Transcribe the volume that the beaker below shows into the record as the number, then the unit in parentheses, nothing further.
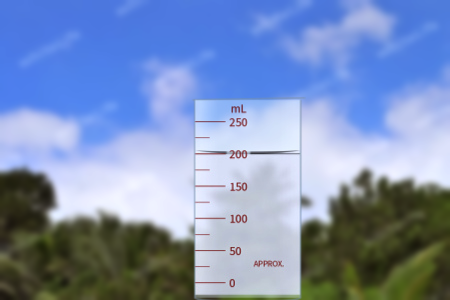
200 (mL)
